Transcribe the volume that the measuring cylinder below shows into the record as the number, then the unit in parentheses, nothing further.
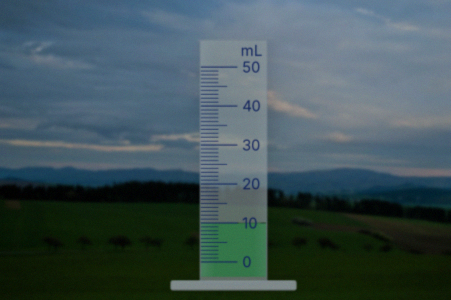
10 (mL)
